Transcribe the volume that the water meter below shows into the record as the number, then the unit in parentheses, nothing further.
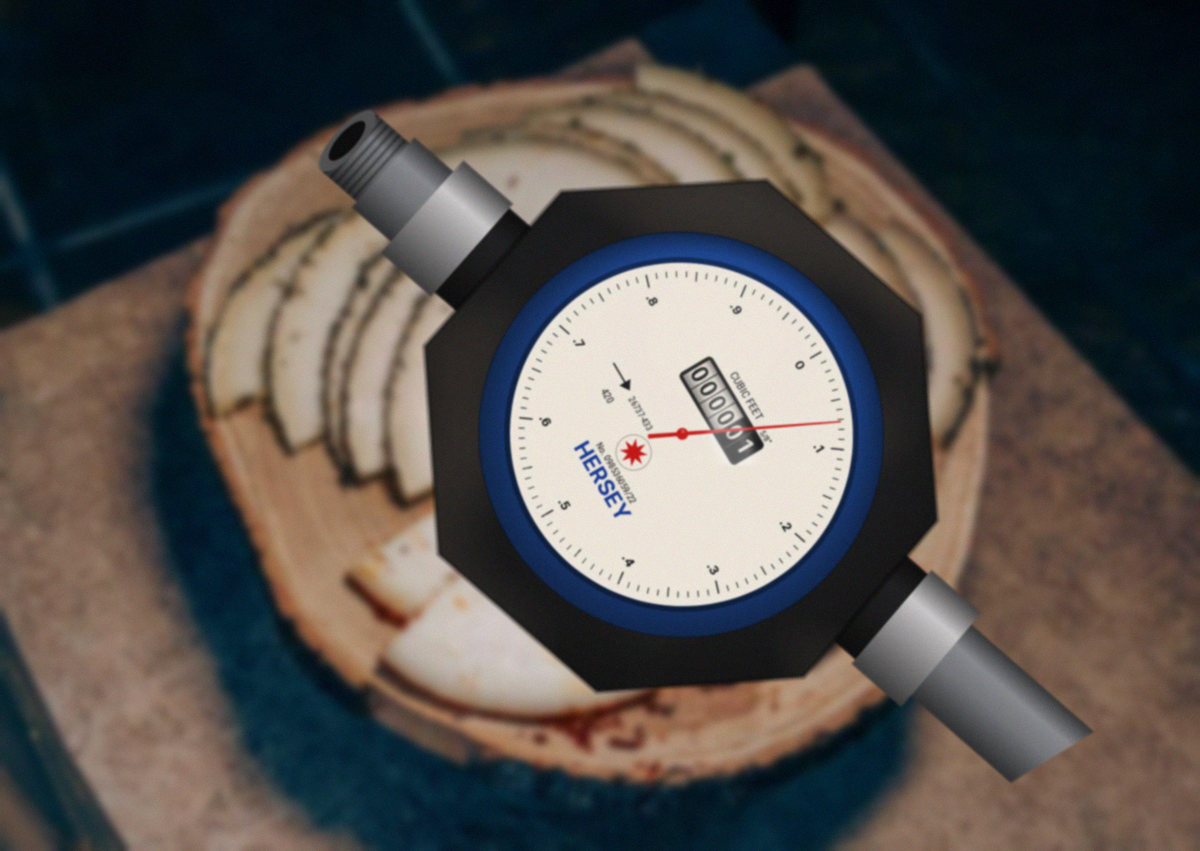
1.07 (ft³)
